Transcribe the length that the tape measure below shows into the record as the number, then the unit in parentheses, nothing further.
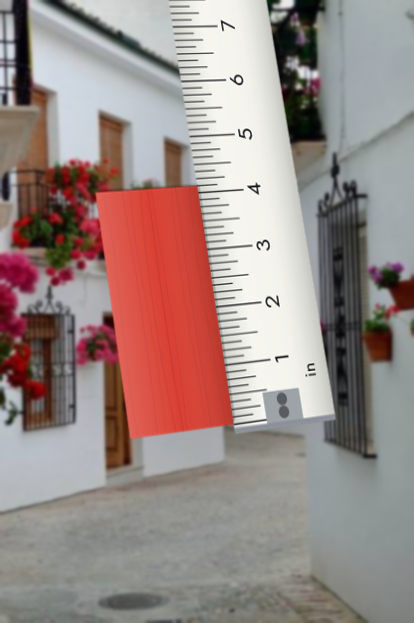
4.125 (in)
